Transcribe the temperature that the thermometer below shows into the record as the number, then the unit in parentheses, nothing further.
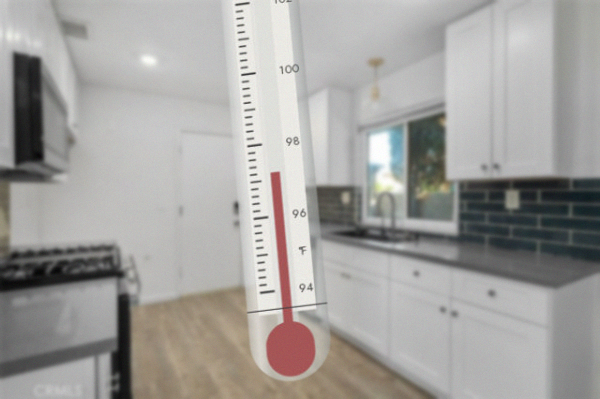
97.2 (°F)
